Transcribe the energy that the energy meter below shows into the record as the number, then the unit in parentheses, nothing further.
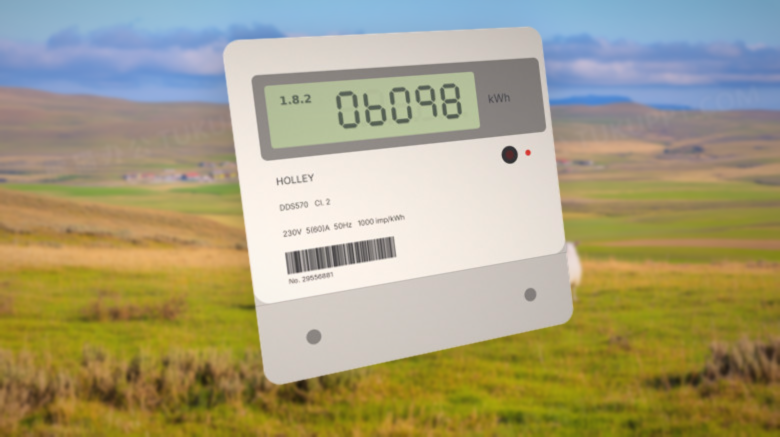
6098 (kWh)
